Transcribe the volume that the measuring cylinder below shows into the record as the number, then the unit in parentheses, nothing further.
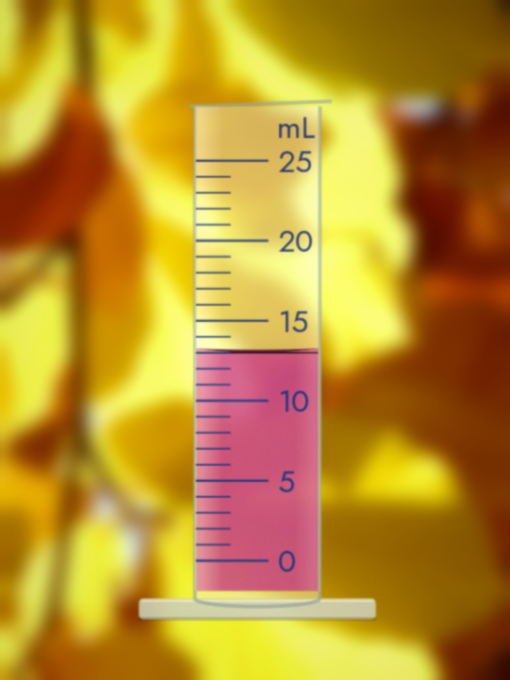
13 (mL)
